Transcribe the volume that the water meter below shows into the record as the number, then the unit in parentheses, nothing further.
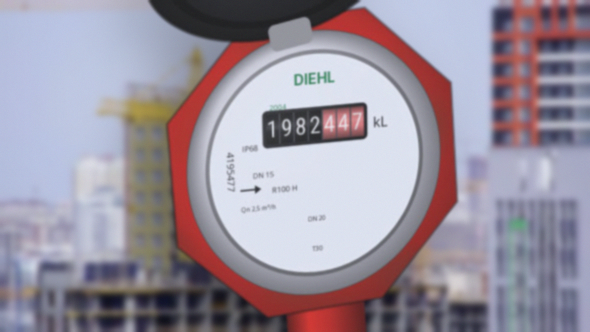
1982.447 (kL)
